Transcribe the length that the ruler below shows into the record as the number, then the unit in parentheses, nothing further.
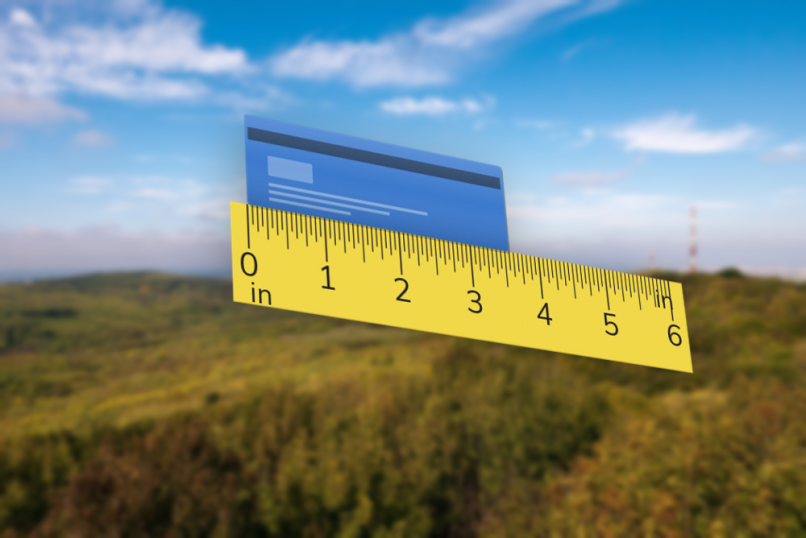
3.5625 (in)
